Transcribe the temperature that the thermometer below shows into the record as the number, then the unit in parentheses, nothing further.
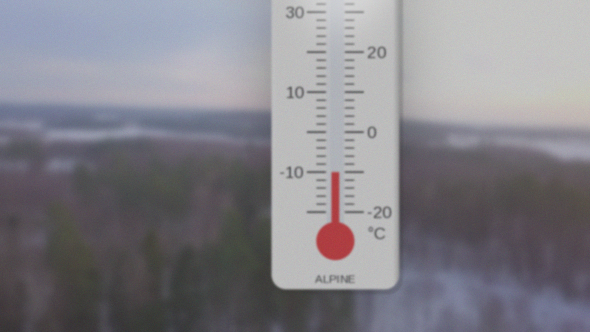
-10 (°C)
